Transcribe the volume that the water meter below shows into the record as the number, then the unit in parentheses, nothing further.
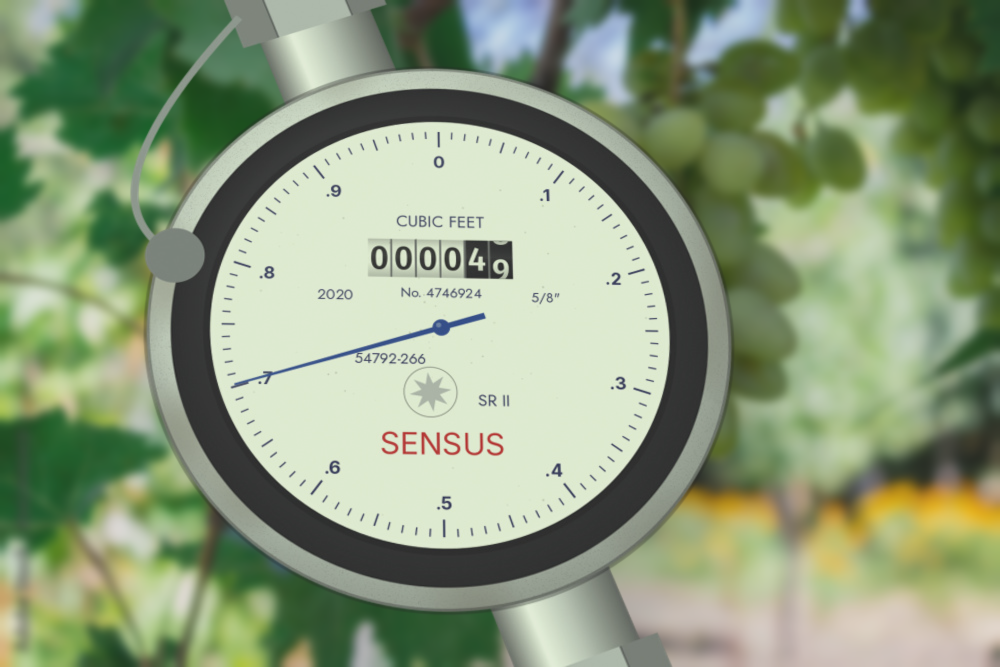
48.70 (ft³)
